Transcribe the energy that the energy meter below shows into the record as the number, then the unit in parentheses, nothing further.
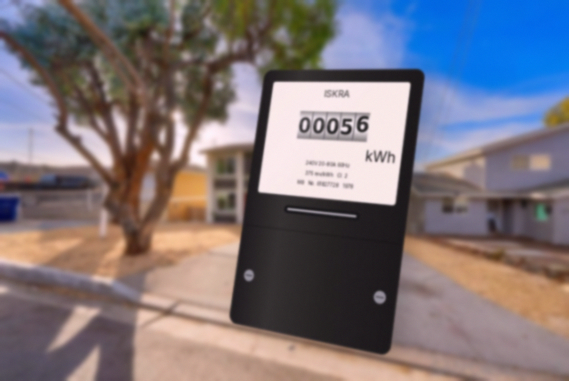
56 (kWh)
